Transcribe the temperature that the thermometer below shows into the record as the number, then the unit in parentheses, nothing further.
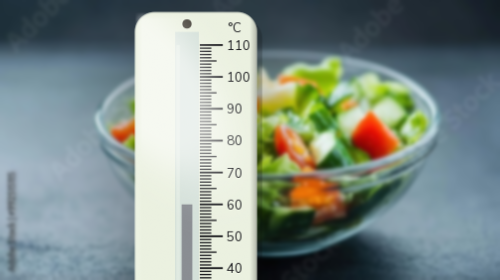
60 (°C)
